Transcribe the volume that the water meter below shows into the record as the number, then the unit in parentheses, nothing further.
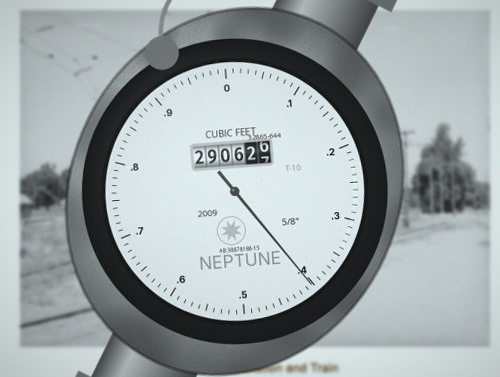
290626.40 (ft³)
